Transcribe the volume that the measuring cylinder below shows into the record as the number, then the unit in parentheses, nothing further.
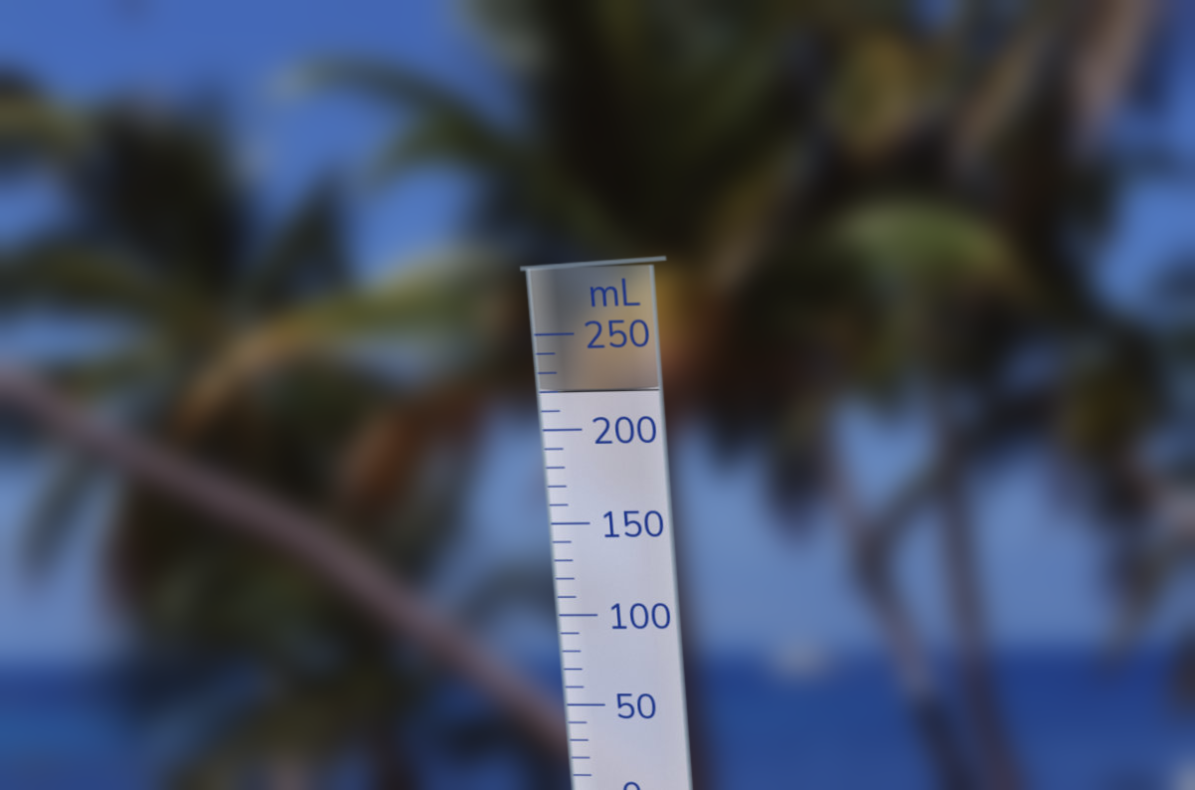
220 (mL)
